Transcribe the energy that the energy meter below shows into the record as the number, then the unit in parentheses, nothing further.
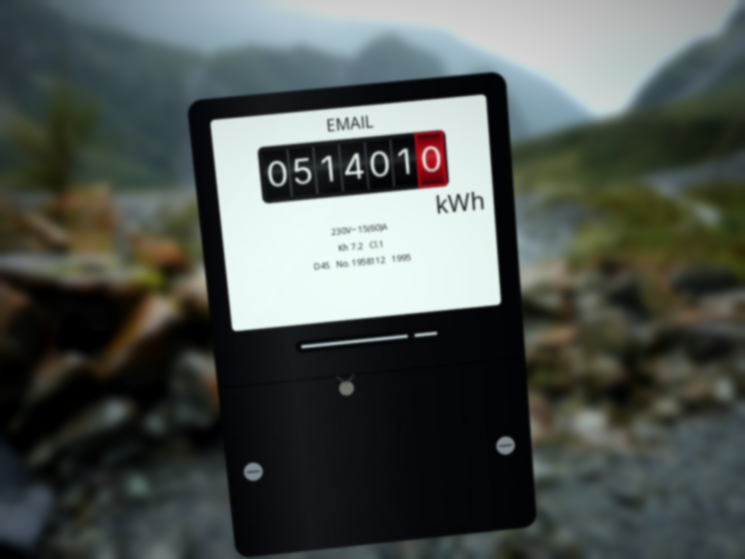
51401.0 (kWh)
